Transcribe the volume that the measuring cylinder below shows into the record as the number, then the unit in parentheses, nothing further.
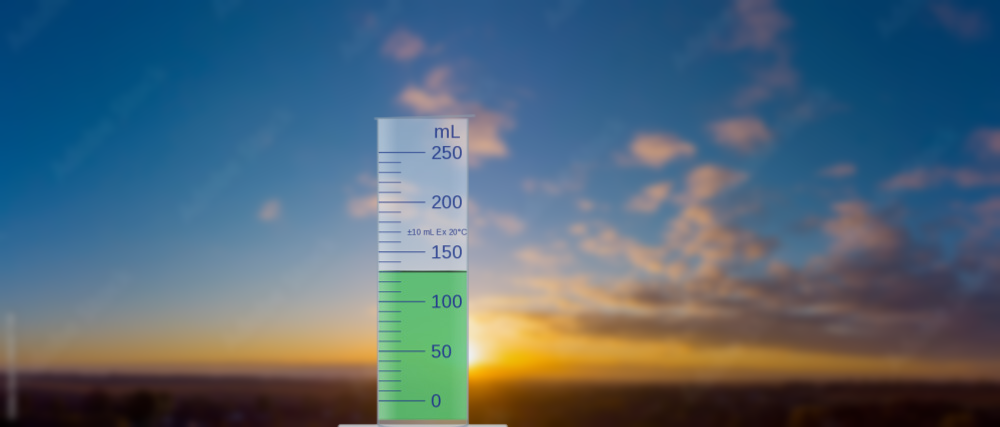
130 (mL)
